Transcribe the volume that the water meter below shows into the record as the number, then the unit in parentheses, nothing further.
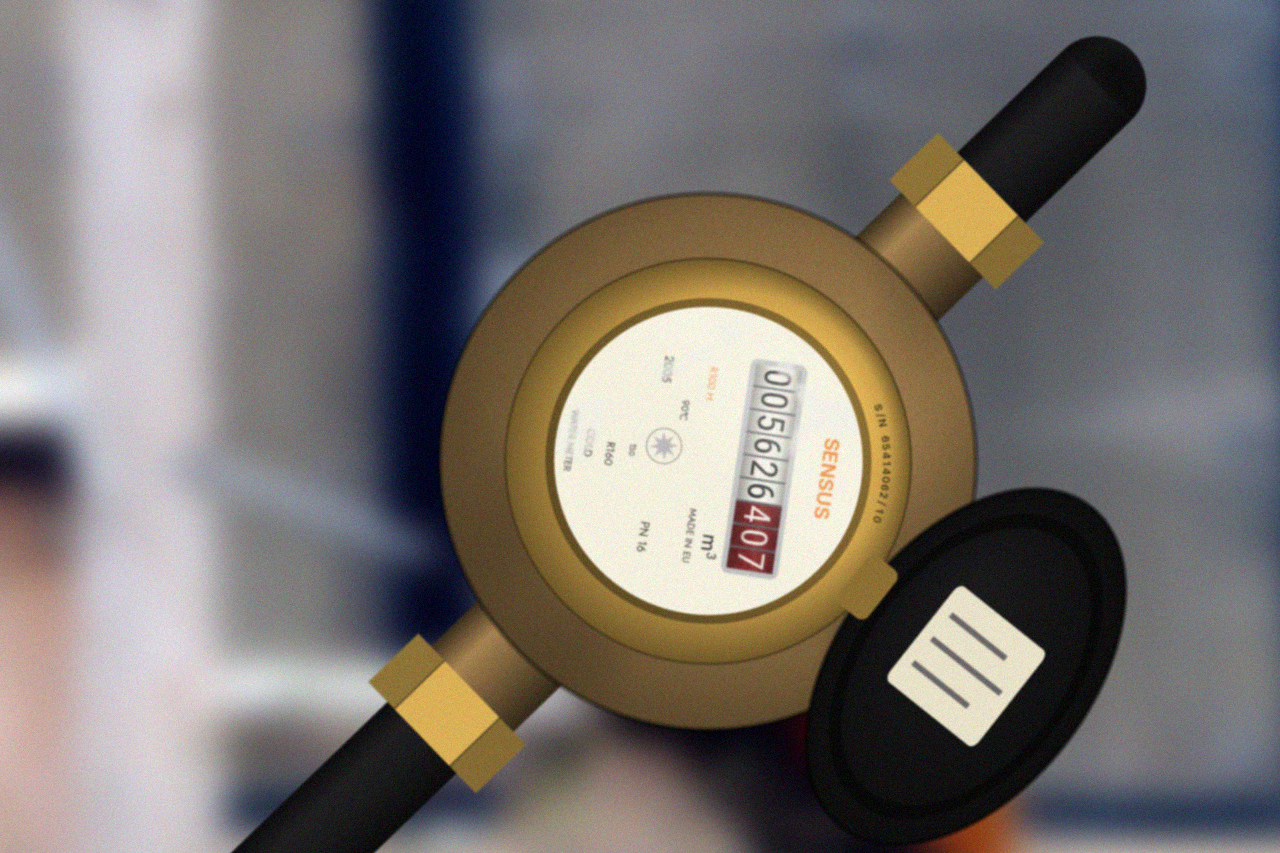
5626.407 (m³)
